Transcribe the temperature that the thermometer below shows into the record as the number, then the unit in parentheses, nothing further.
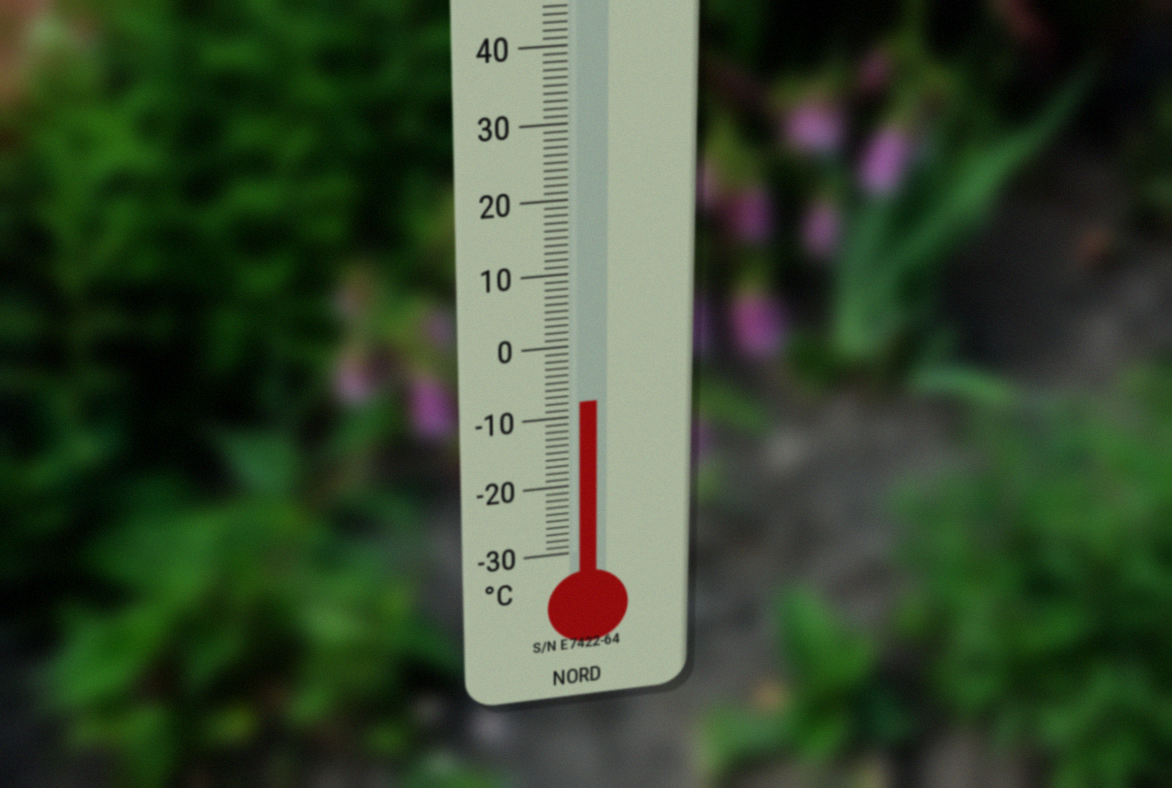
-8 (°C)
